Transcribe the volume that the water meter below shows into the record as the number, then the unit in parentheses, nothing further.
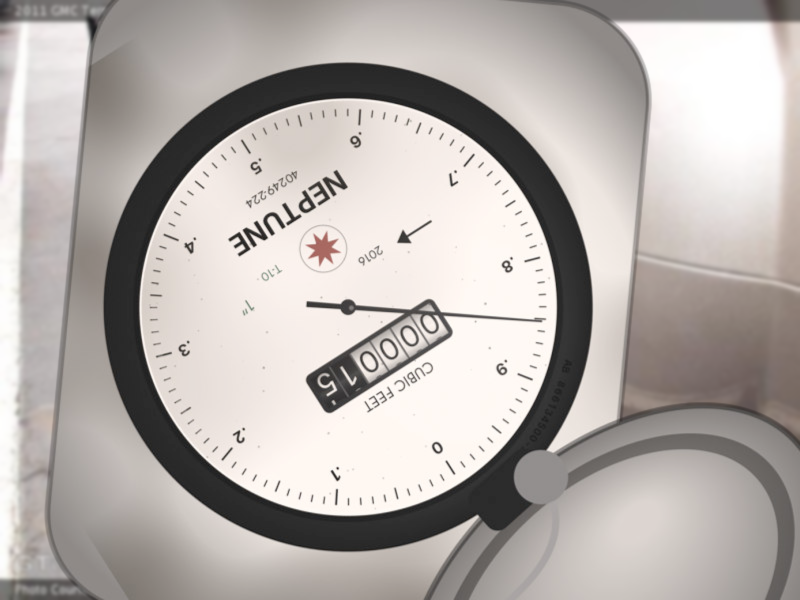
14.85 (ft³)
